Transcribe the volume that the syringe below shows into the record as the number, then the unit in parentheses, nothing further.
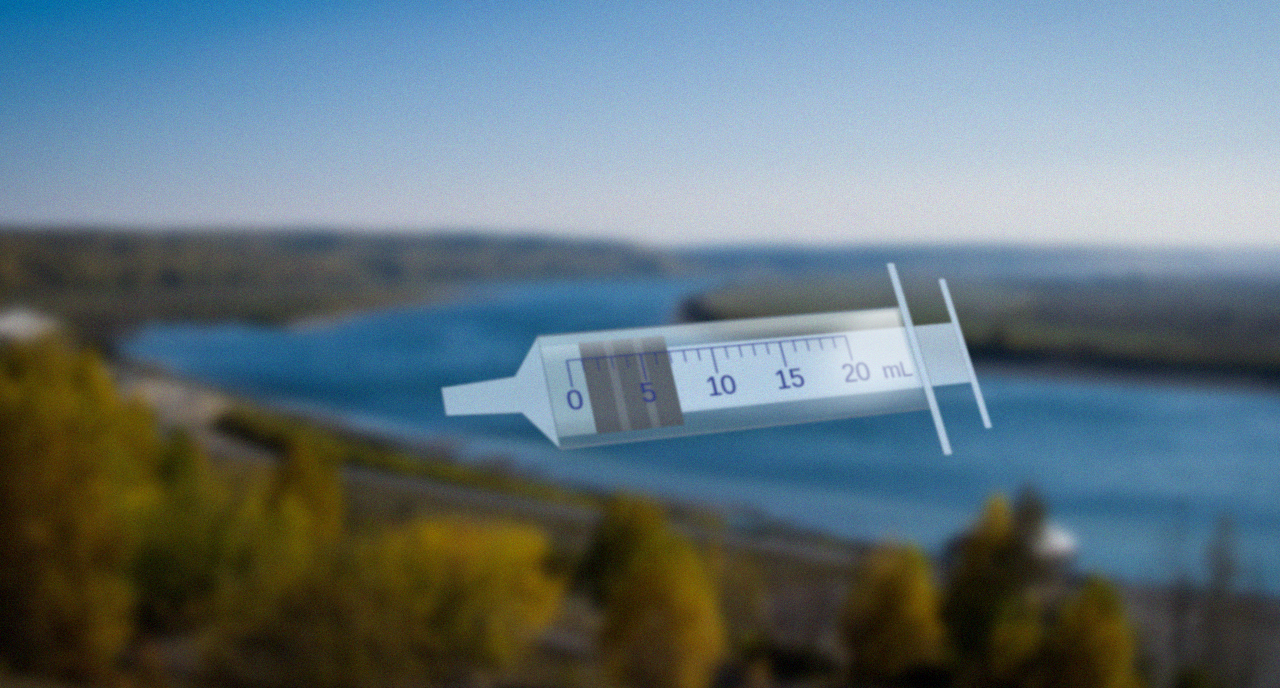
1 (mL)
